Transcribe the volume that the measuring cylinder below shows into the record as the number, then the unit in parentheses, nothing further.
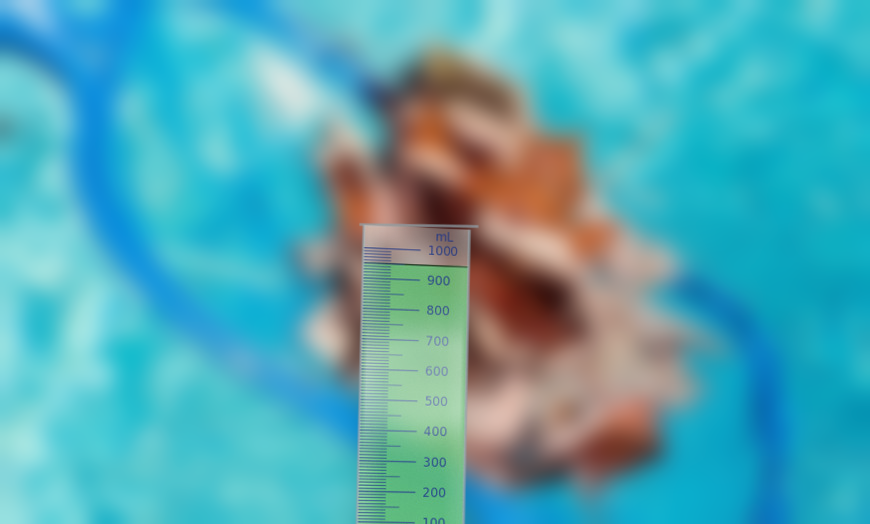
950 (mL)
